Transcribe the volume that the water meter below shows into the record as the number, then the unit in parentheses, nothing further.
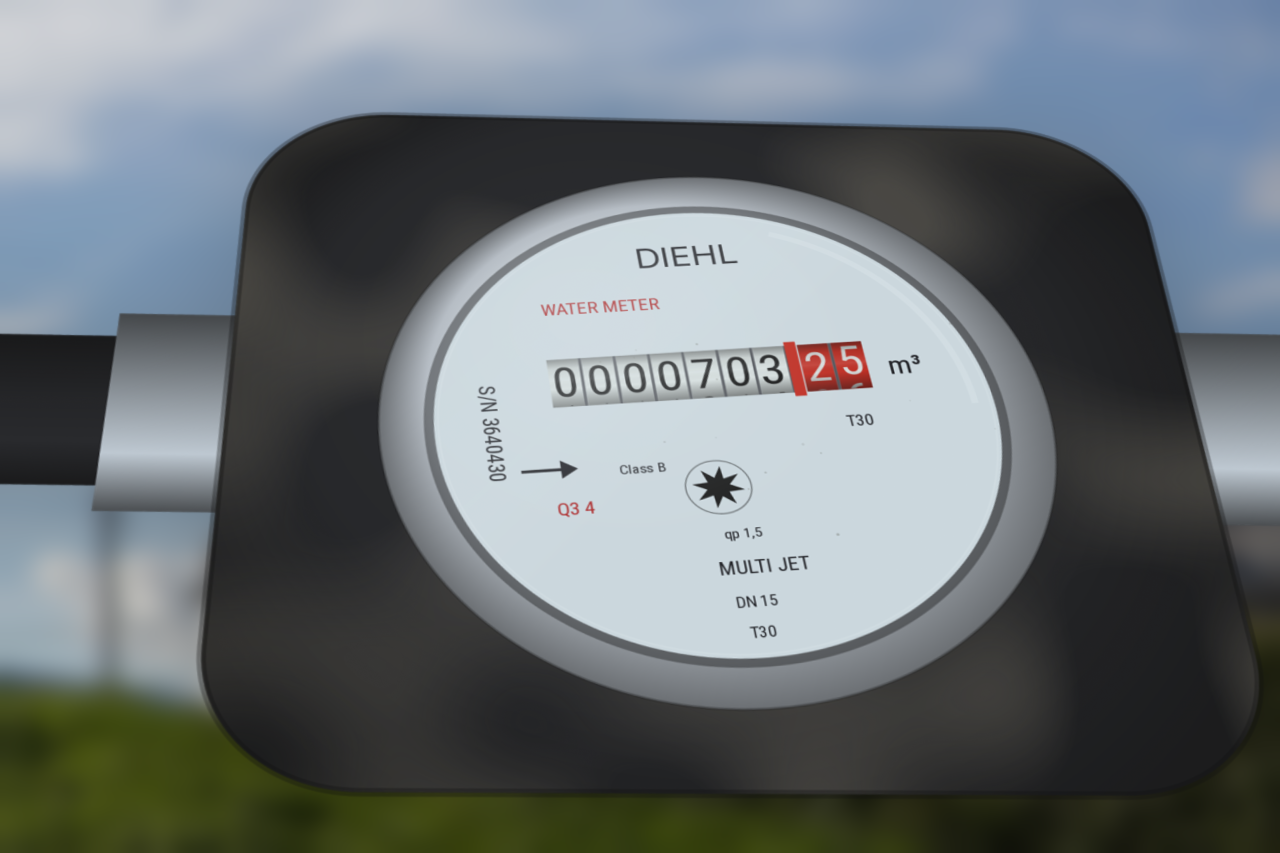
703.25 (m³)
